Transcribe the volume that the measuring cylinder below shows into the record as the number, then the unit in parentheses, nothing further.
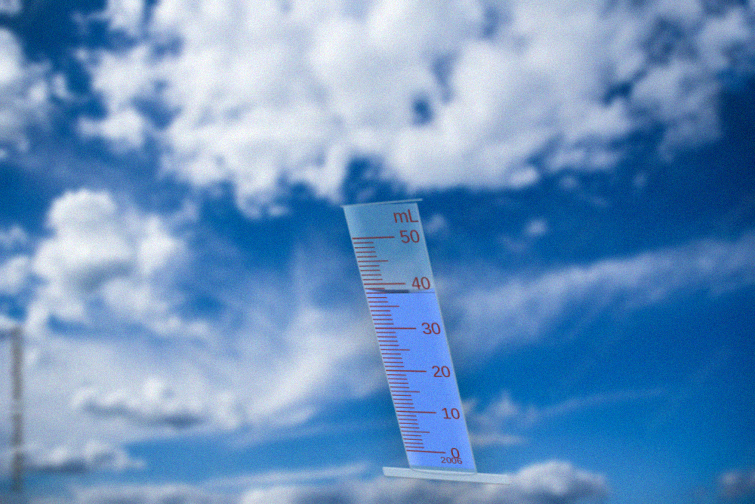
38 (mL)
